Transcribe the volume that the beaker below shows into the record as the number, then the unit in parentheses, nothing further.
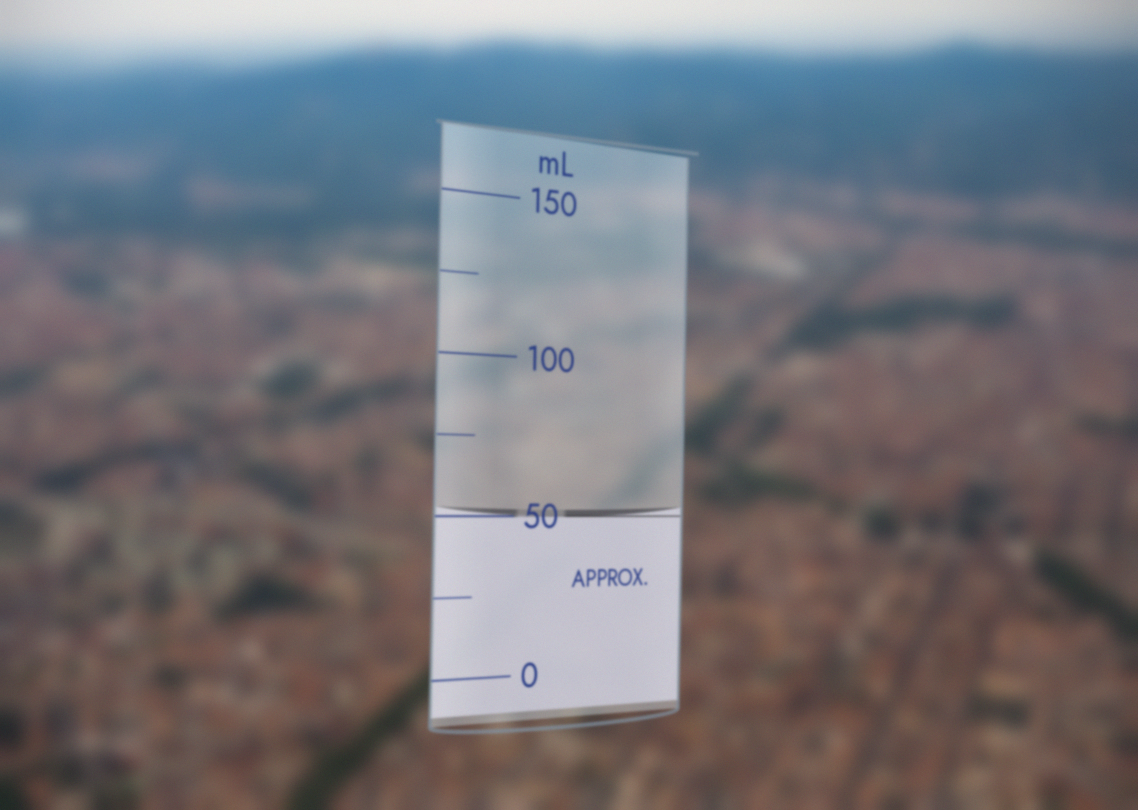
50 (mL)
